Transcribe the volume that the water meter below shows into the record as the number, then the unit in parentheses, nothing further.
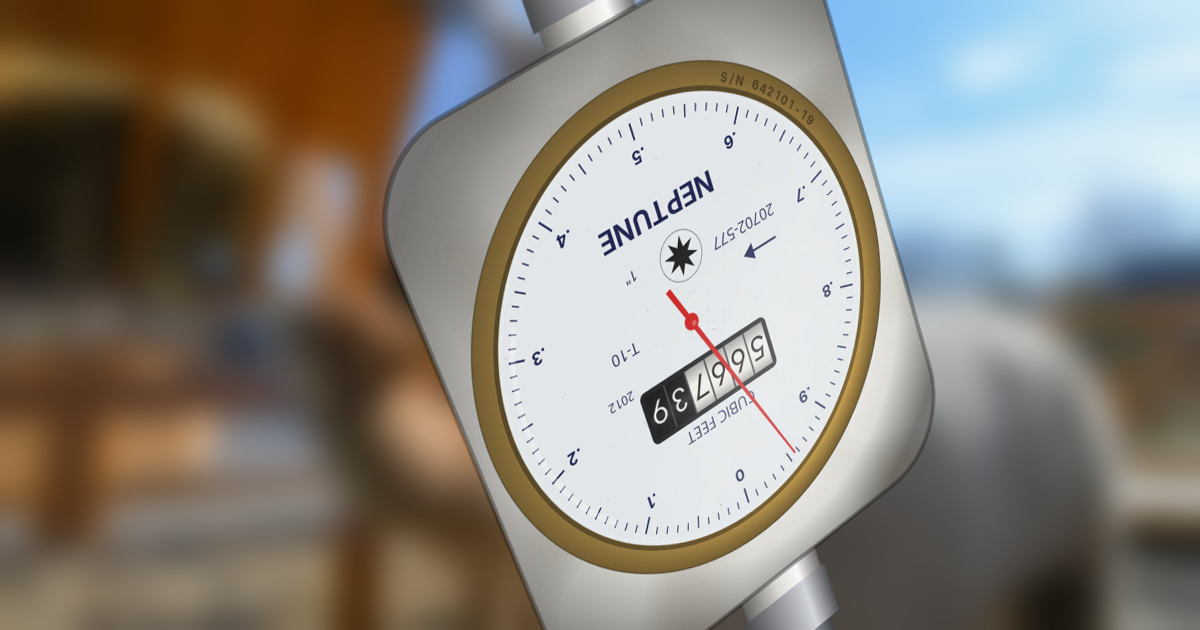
566738.94 (ft³)
